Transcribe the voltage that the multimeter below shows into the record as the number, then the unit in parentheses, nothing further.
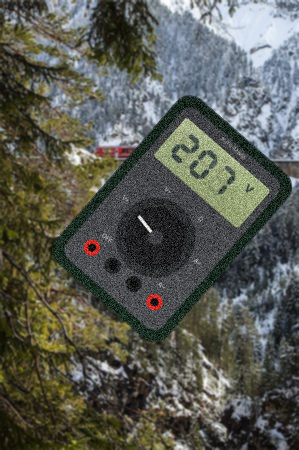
207 (V)
